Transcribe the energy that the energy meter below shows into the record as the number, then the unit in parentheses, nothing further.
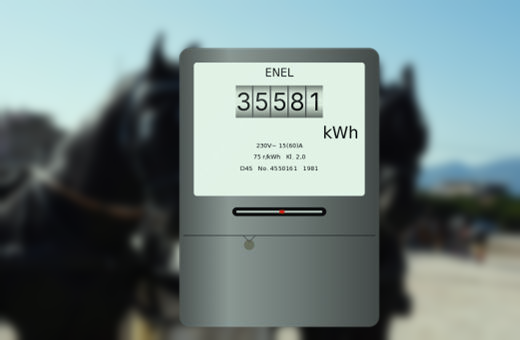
35581 (kWh)
